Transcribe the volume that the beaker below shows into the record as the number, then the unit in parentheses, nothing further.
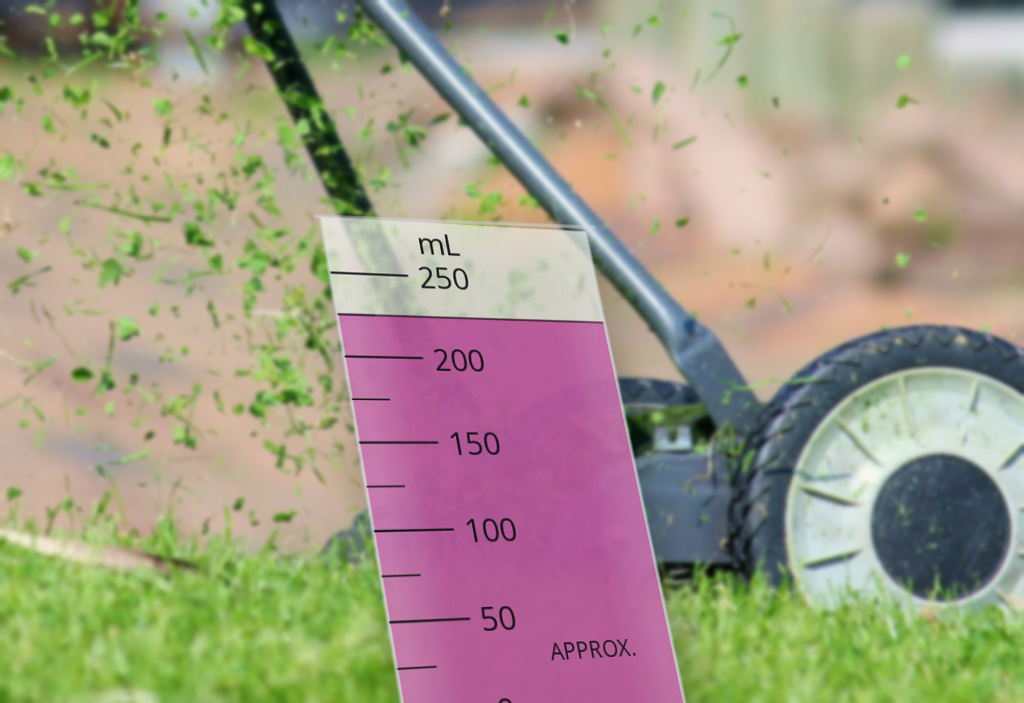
225 (mL)
